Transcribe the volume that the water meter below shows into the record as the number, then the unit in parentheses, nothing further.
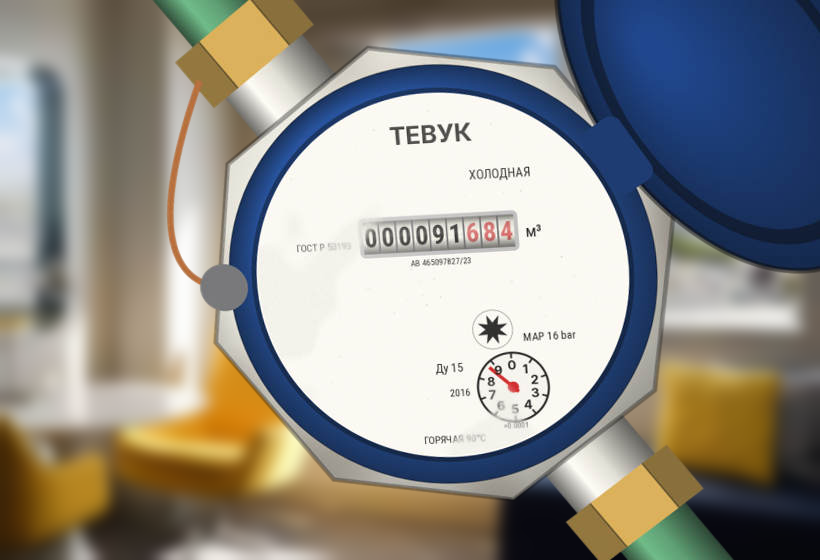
91.6848 (m³)
